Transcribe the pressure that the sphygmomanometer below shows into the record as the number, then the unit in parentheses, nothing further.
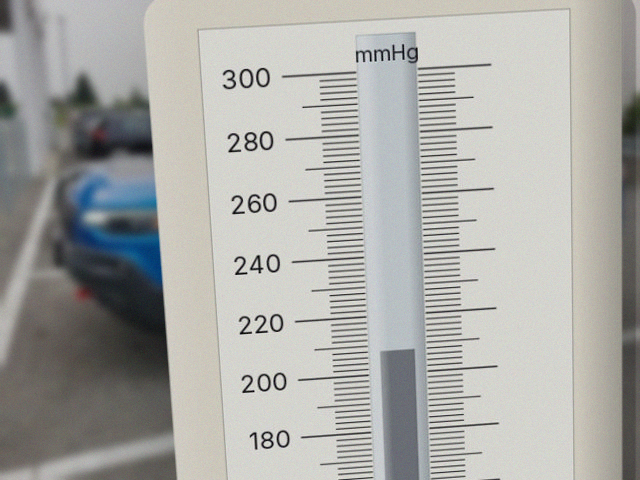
208 (mmHg)
